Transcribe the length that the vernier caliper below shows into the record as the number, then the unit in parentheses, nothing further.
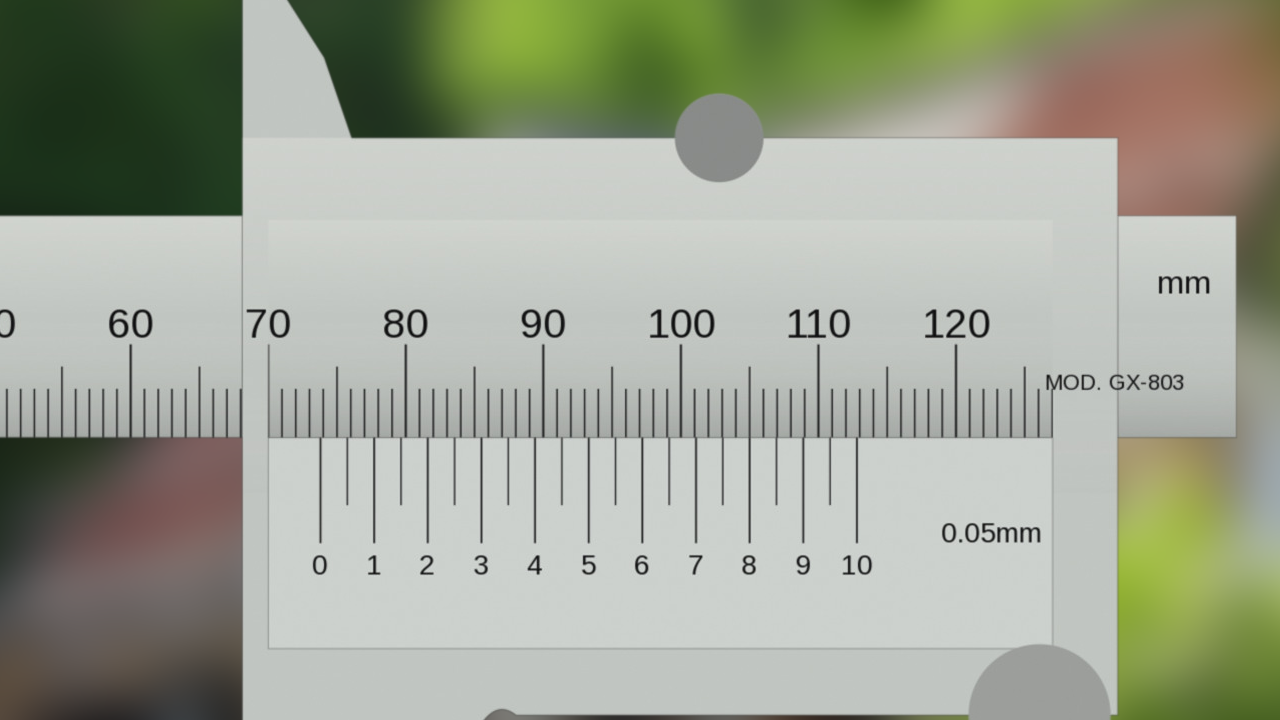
73.8 (mm)
